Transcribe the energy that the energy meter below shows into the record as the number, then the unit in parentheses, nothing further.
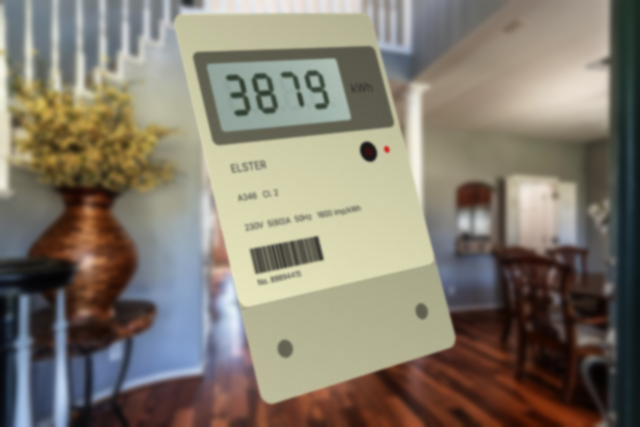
3879 (kWh)
